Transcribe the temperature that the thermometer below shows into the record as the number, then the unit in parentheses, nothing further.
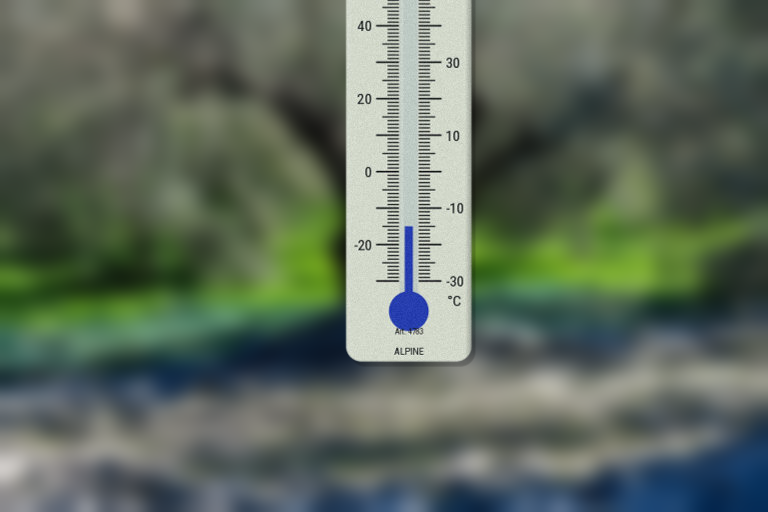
-15 (°C)
